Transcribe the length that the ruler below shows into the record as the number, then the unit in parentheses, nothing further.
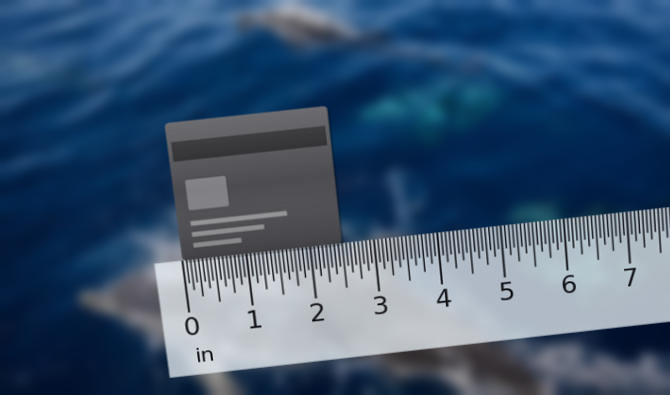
2.5 (in)
